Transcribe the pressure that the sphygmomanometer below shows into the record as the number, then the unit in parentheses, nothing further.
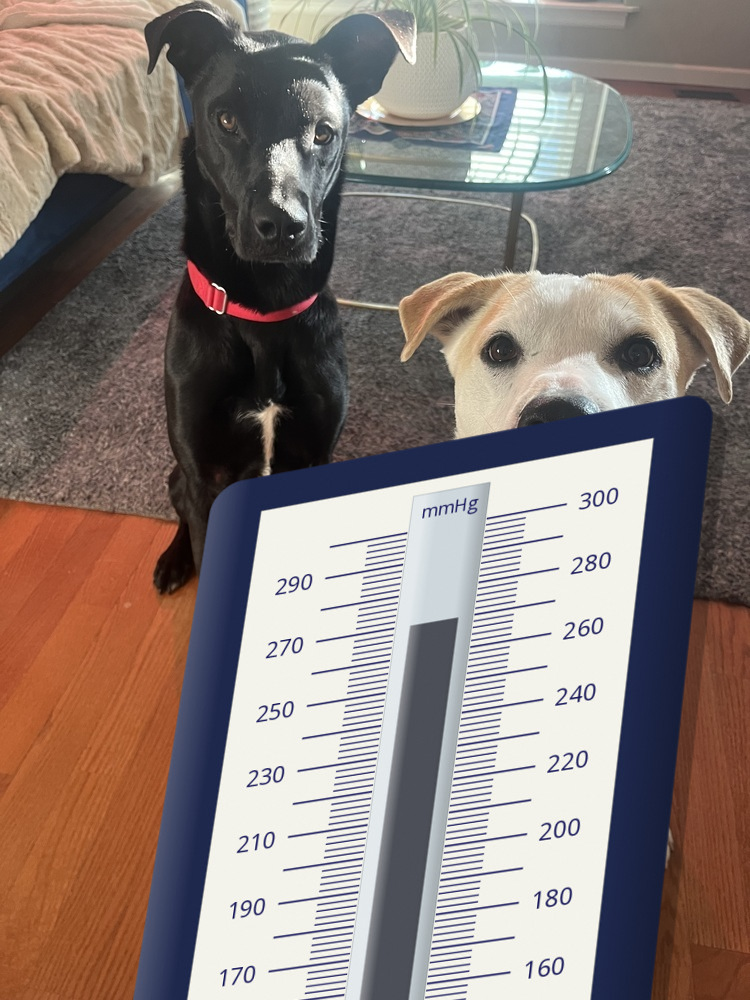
270 (mmHg)
